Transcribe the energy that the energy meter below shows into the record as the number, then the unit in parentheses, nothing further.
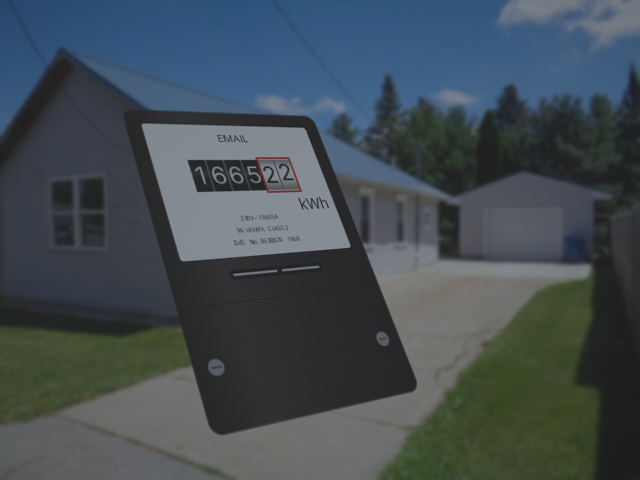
1665.22 (kWh)
